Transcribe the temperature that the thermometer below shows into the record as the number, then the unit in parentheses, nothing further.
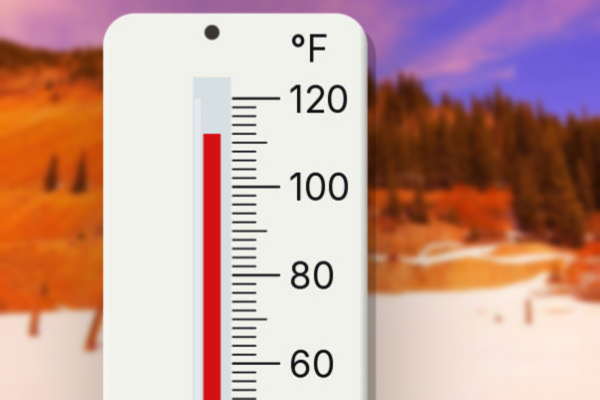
112 (°F)
